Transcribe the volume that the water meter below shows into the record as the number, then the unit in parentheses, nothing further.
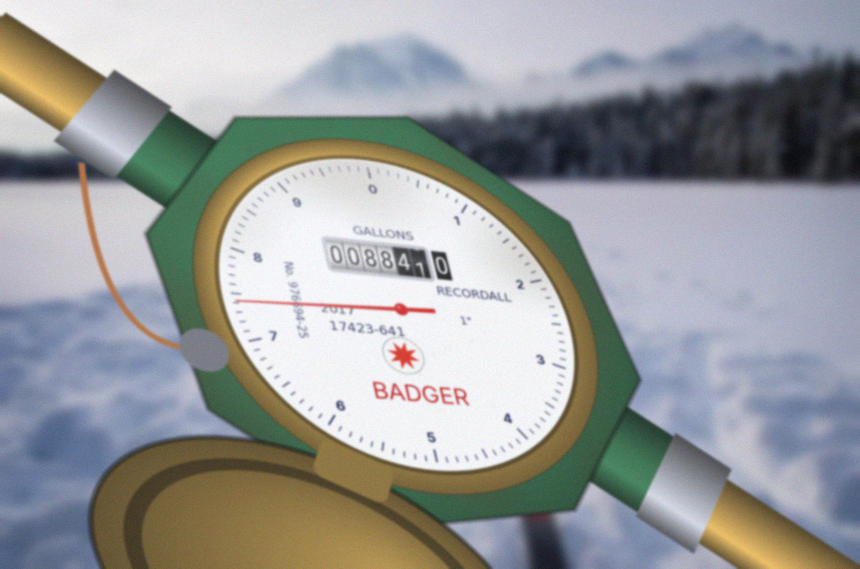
88407.4 (gal)
